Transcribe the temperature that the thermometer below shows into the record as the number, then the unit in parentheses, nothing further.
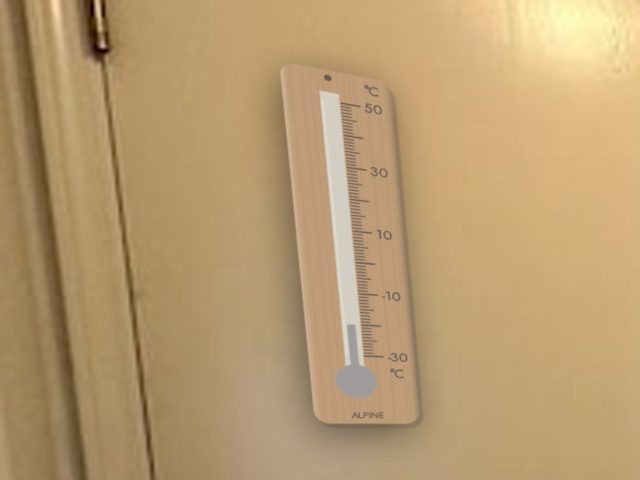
-20 (°C)
